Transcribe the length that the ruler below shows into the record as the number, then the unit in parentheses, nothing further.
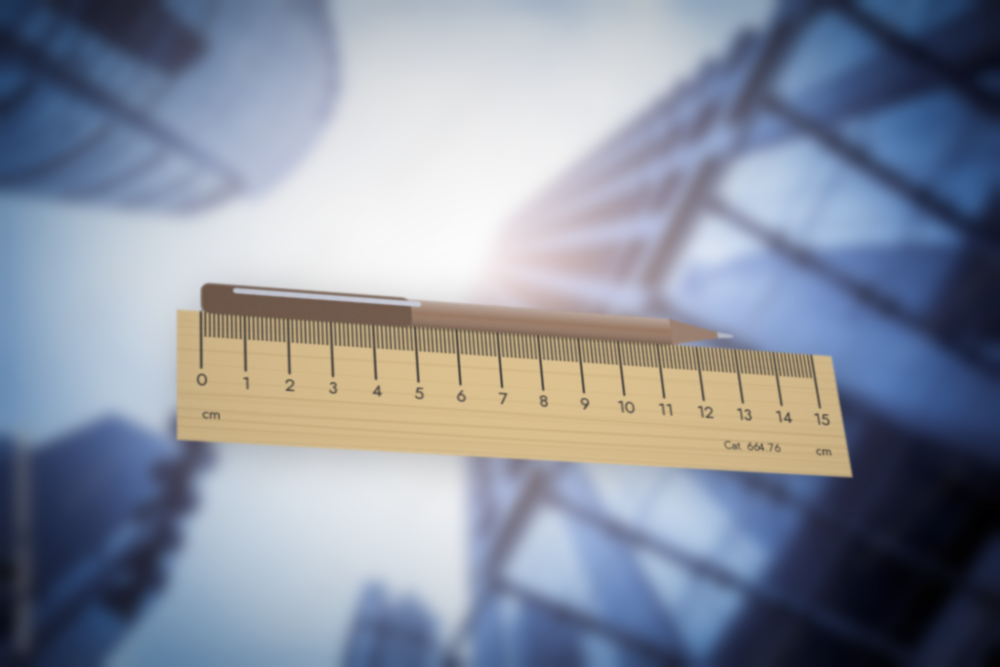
13 (cm)
